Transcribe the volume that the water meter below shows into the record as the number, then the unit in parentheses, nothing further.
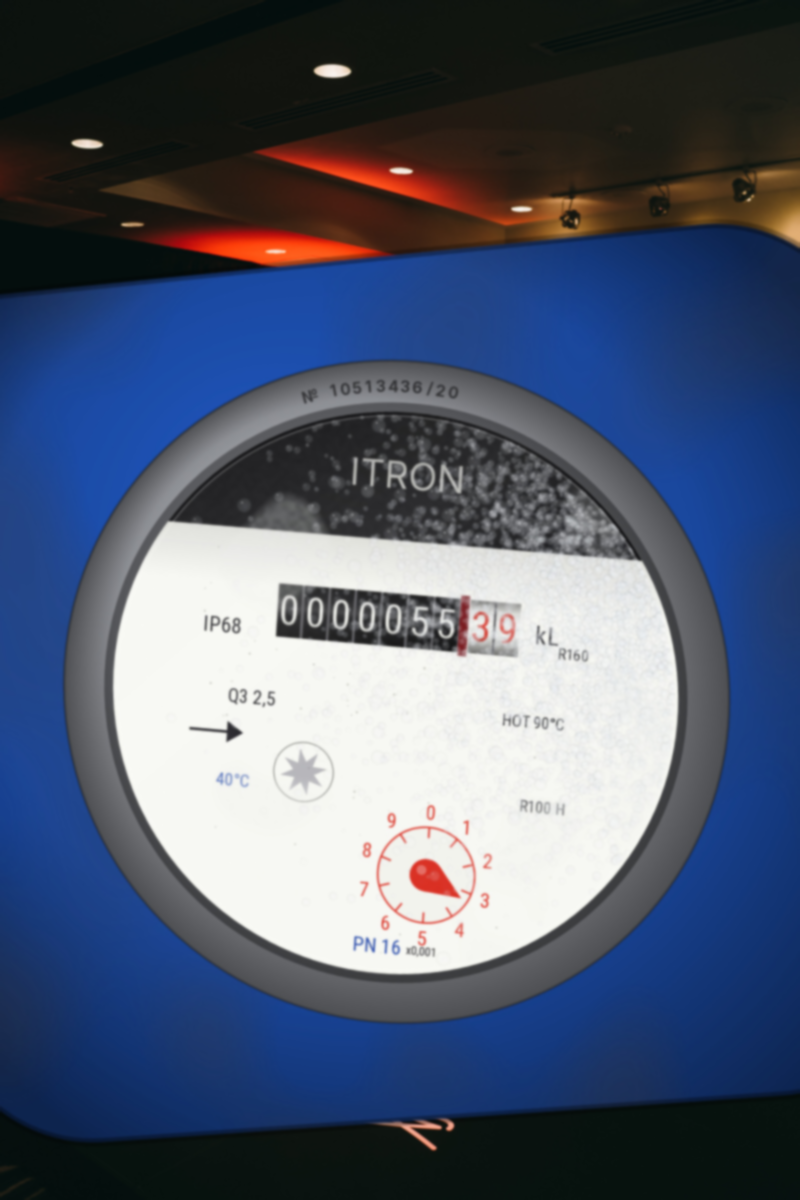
55.393 (kL)
